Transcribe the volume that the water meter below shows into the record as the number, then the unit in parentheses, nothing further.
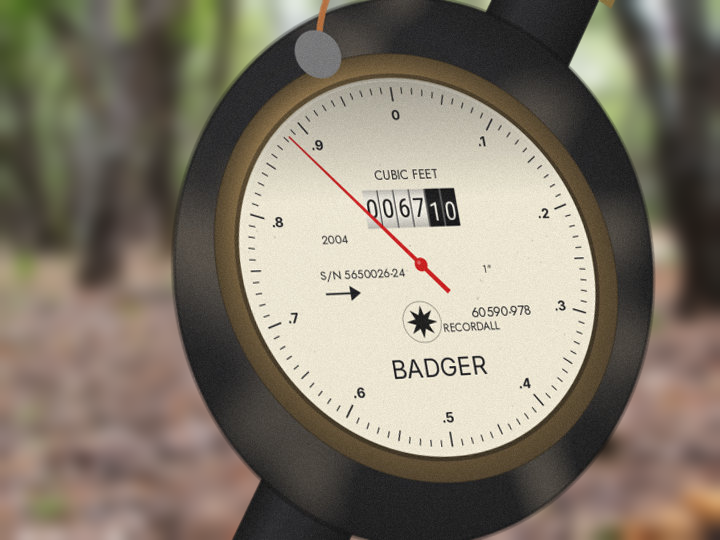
6709.88 (ft³)
